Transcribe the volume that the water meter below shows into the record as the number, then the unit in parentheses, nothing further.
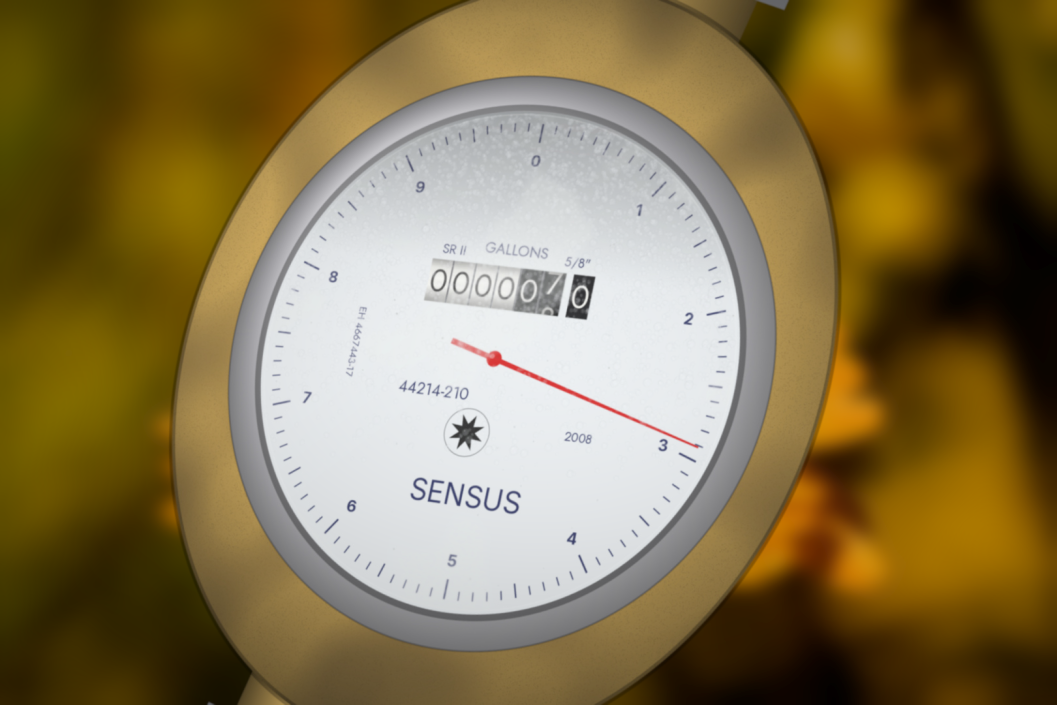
72.9 (gal)
